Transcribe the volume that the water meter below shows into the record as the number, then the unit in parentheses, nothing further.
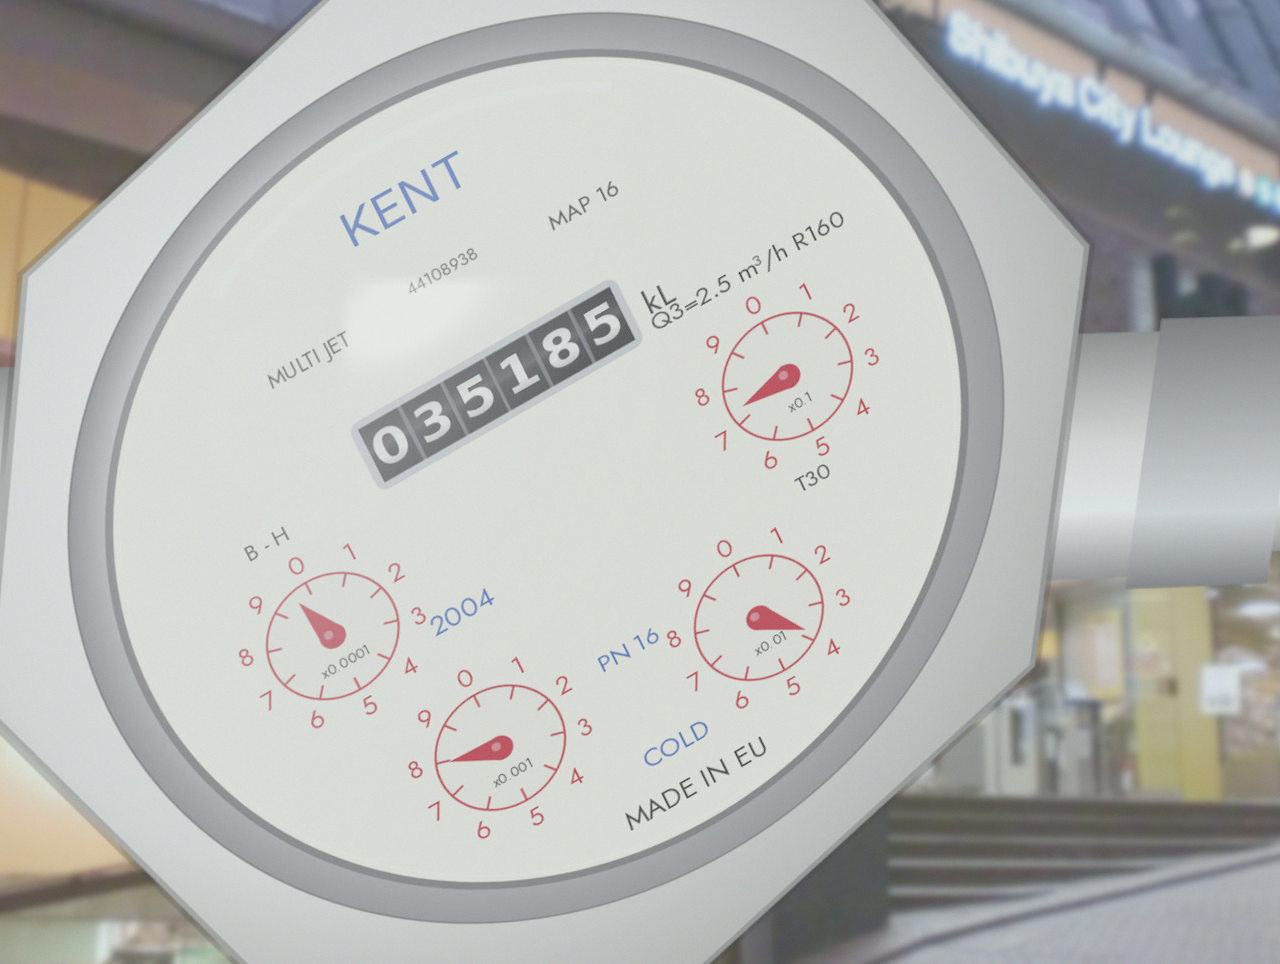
35185.7379 (kL)
